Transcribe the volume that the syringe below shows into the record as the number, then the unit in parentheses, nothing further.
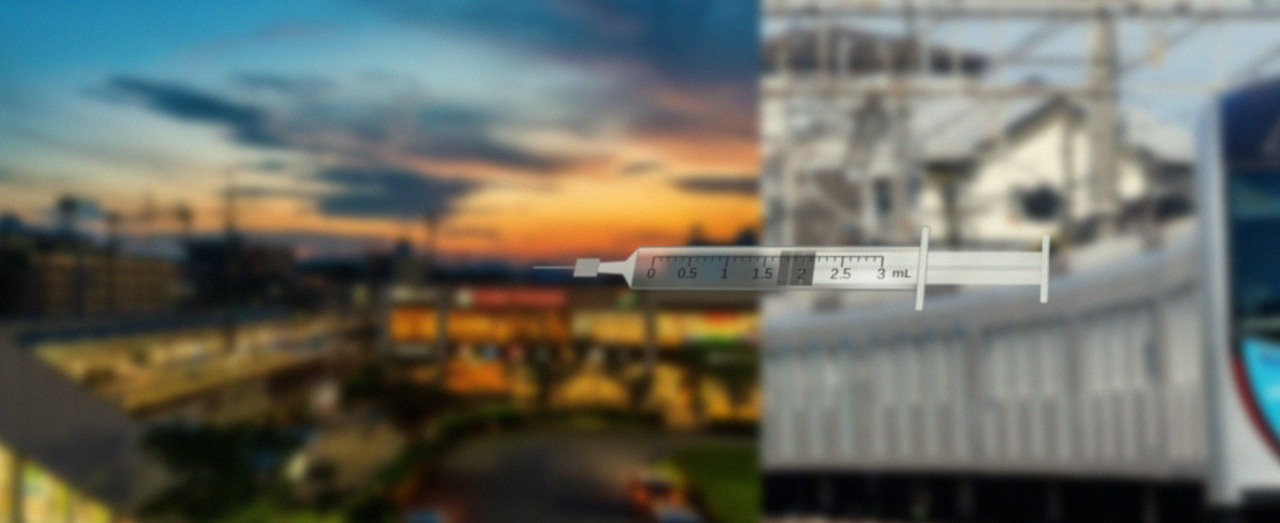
1.7 (mL)
